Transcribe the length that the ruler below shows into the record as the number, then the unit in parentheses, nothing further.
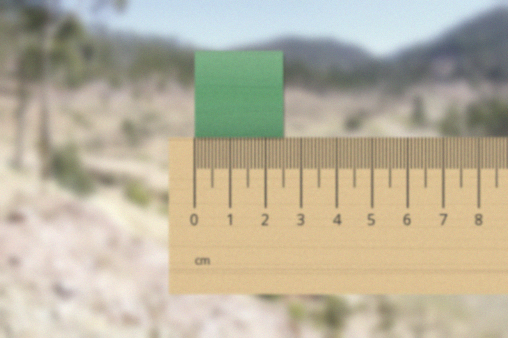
2.5 (cm)
